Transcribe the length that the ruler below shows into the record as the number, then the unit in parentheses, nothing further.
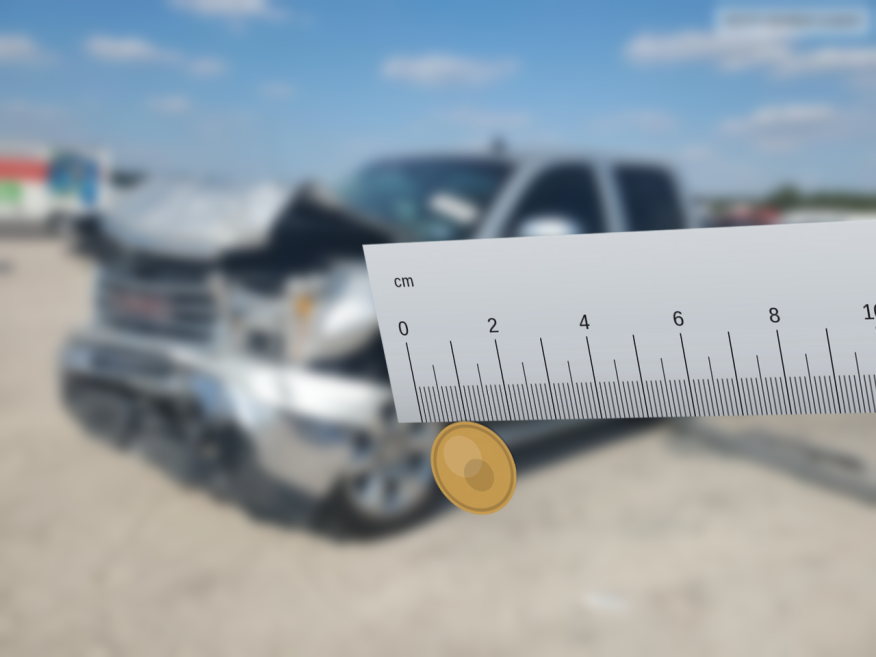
1.9 (cm)
